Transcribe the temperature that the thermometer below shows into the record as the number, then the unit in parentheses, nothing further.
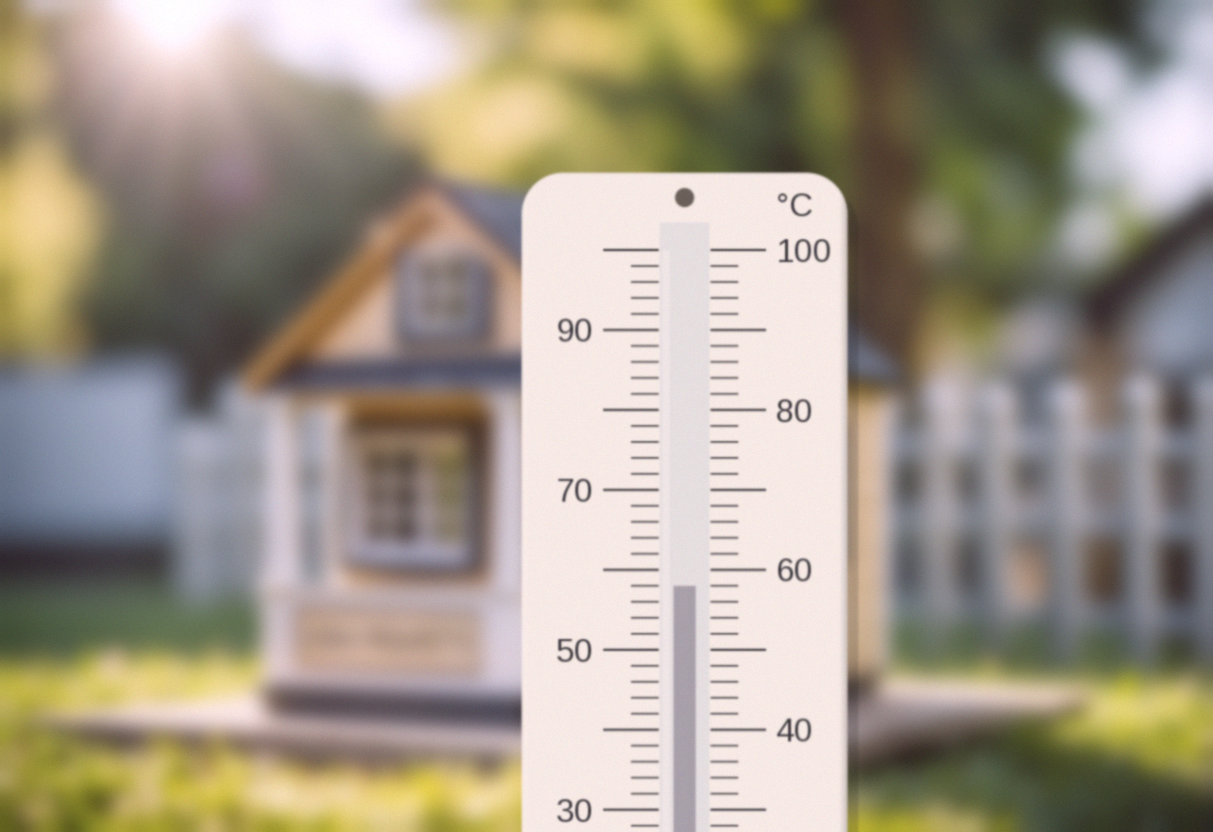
58 (°C)
